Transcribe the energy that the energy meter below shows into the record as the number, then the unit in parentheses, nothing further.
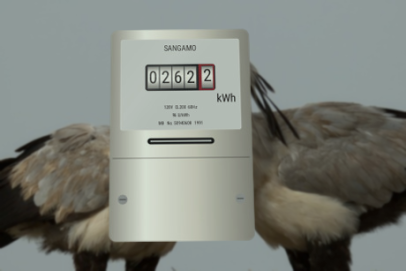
262.2 (kWh)
